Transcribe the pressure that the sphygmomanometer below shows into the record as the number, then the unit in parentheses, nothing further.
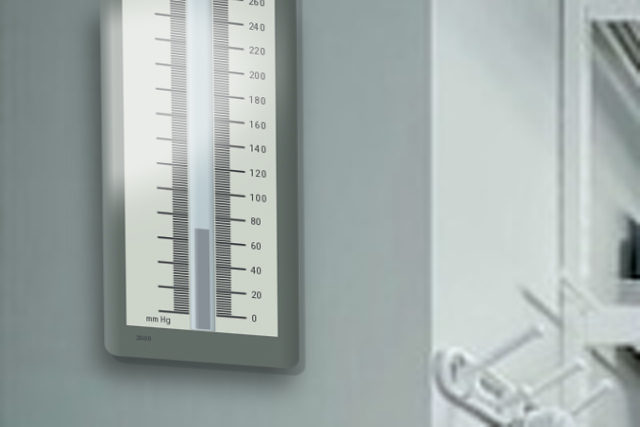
70 (mmHg)
